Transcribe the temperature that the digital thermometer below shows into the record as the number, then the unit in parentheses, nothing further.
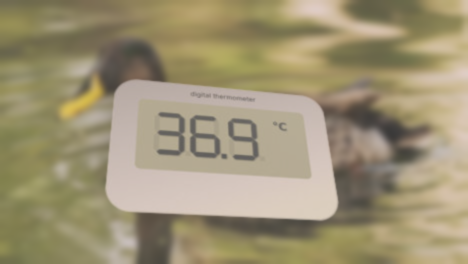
36.9 (°C)
